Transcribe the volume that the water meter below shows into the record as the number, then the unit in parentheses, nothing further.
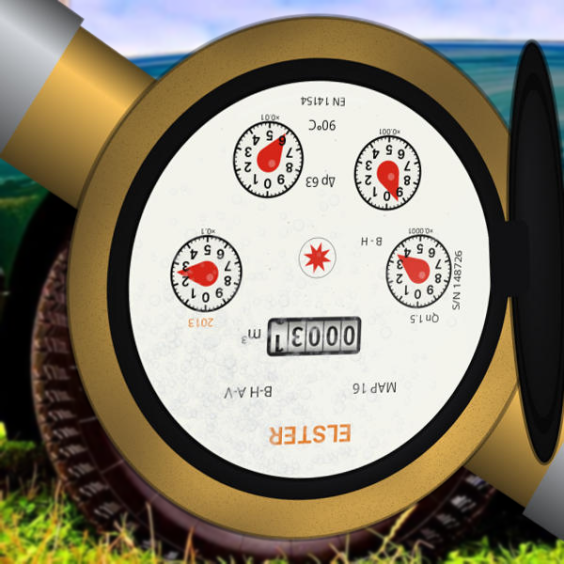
31.2593 (m³)
